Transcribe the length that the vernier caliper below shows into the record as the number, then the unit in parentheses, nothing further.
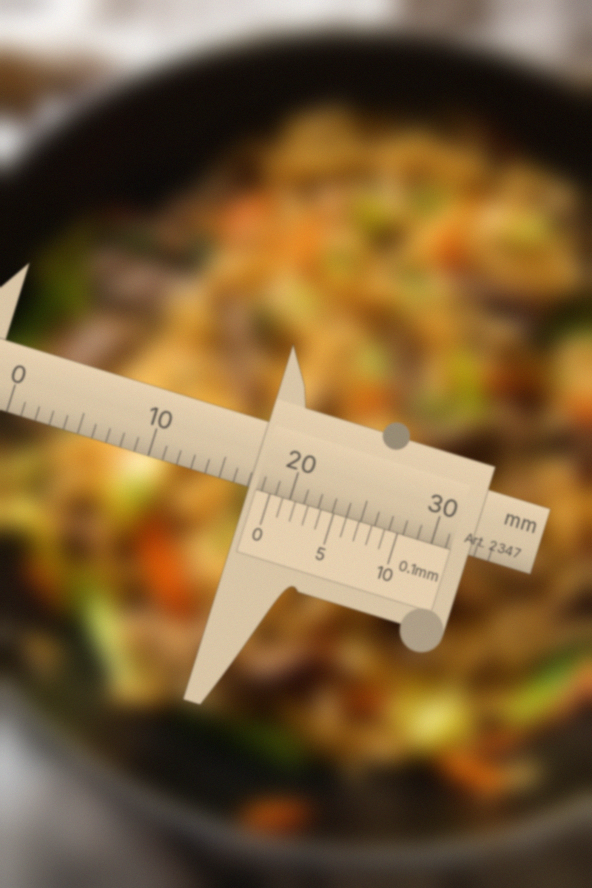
18.6 (mm)
